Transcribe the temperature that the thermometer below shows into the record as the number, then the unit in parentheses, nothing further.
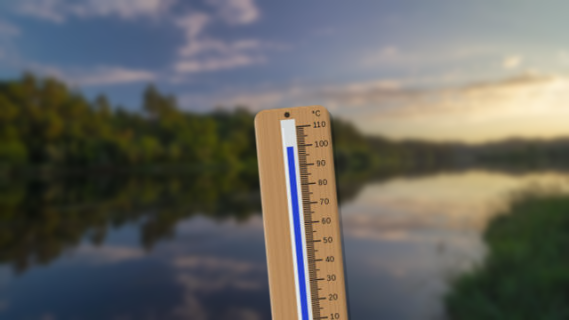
100 (°C)
